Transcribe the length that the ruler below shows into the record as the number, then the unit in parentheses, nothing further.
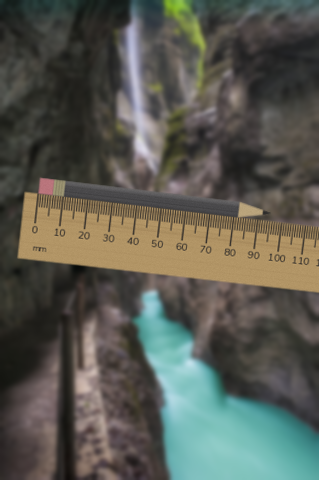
95 (mm)
